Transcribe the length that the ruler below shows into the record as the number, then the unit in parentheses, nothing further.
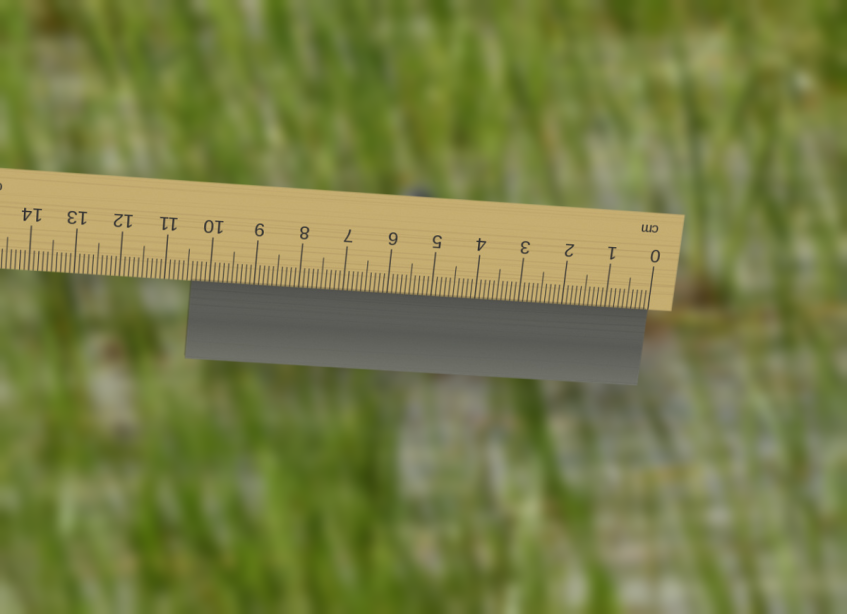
10.4 (cm)
